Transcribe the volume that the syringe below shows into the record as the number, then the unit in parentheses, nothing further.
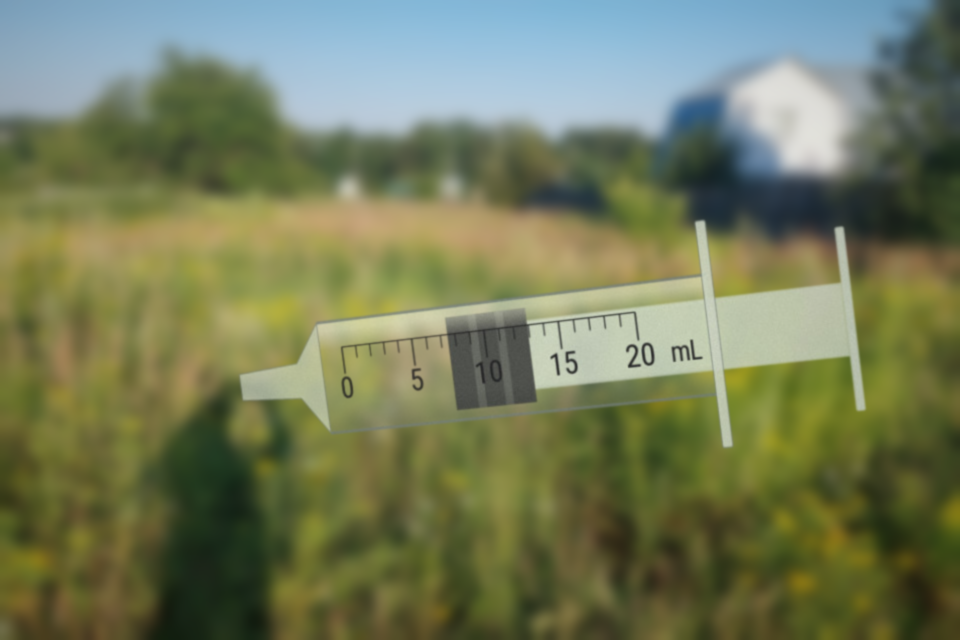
7.5 (mL)
